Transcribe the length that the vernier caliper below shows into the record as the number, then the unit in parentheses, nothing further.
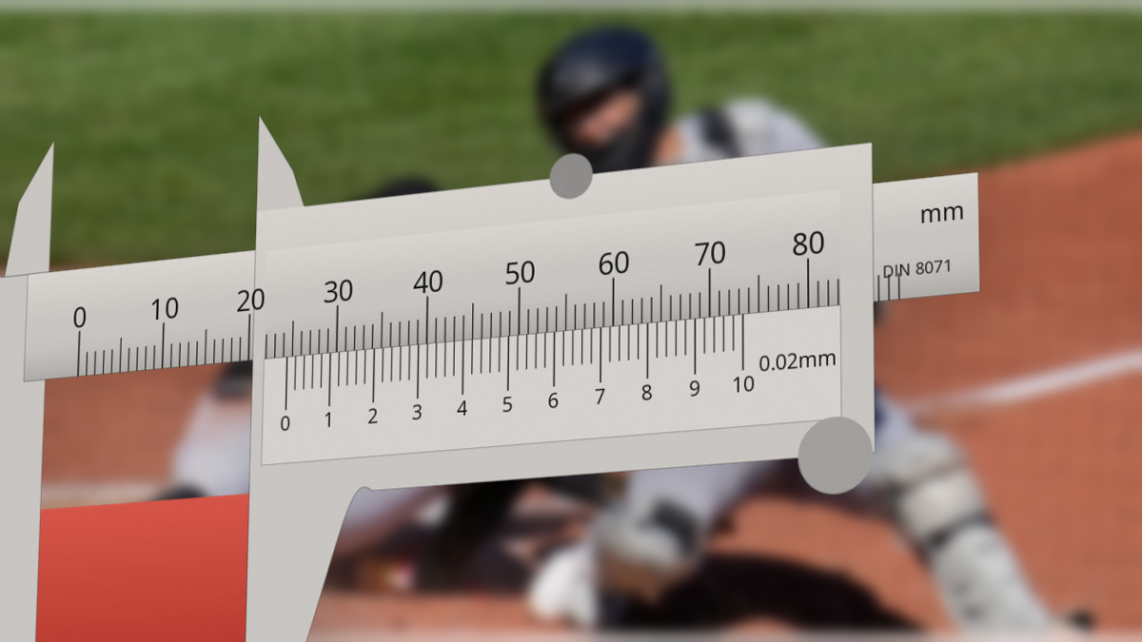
24.4 (mm)
